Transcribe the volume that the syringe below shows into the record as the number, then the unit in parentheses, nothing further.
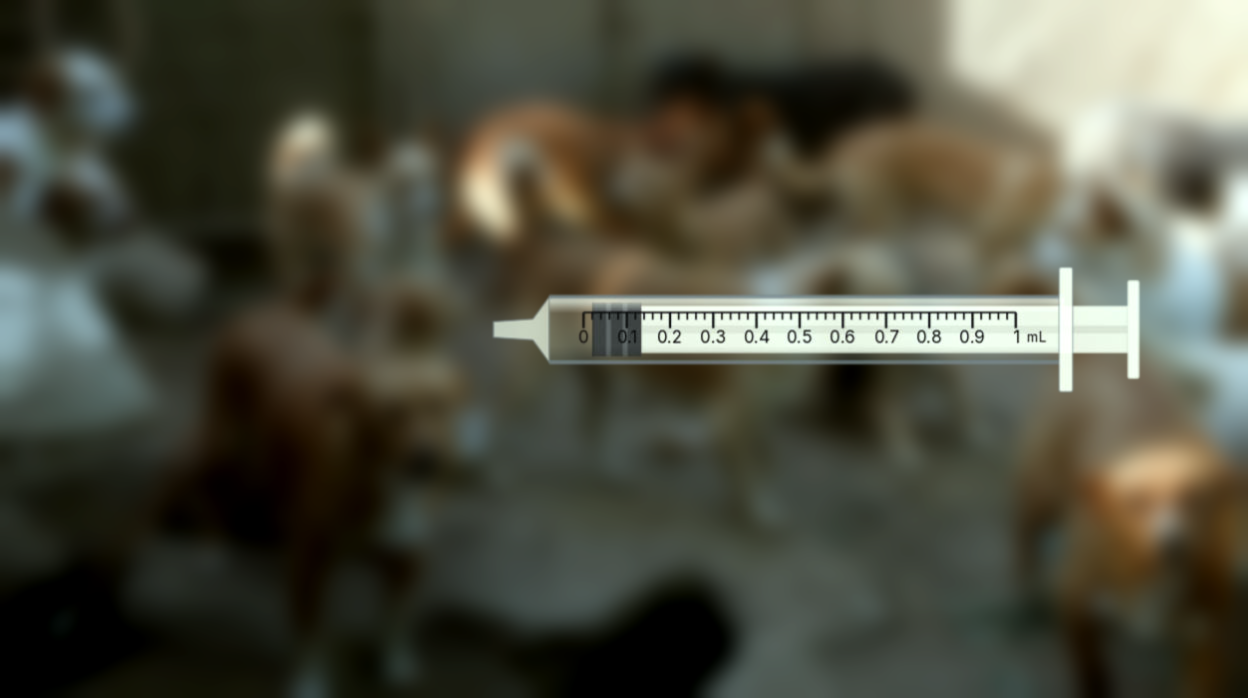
0.02 (mL)
